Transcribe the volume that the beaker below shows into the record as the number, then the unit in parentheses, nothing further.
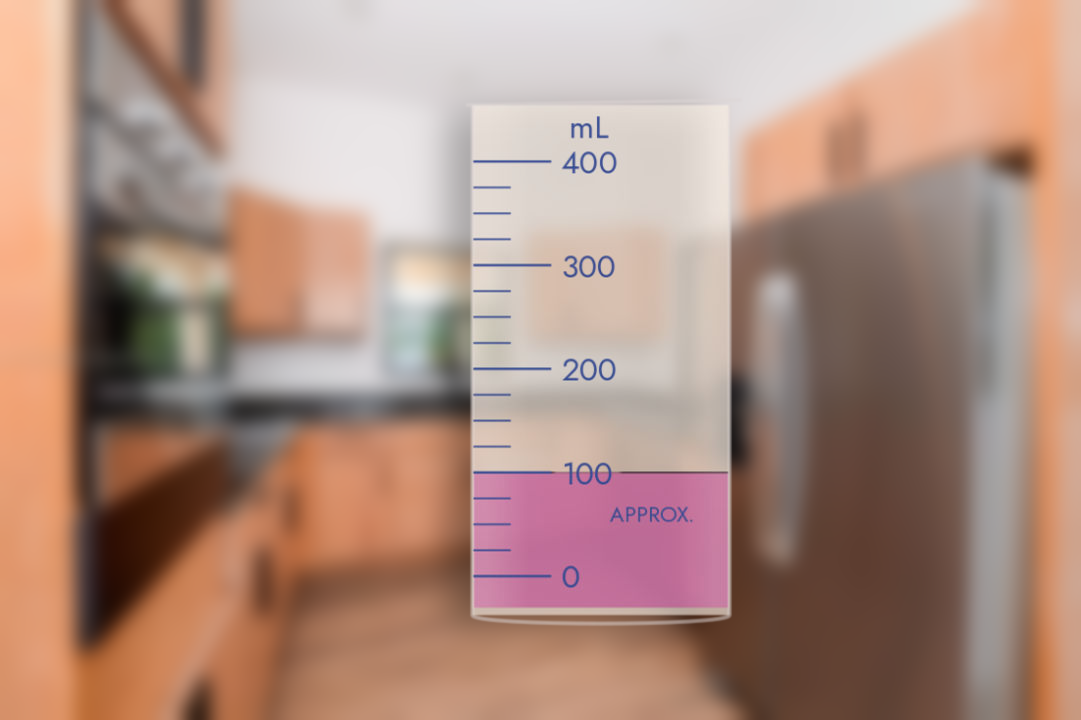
100 (mL)
